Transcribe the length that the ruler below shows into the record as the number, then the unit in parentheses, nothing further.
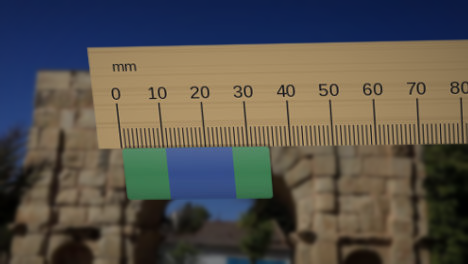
35 (mm)
